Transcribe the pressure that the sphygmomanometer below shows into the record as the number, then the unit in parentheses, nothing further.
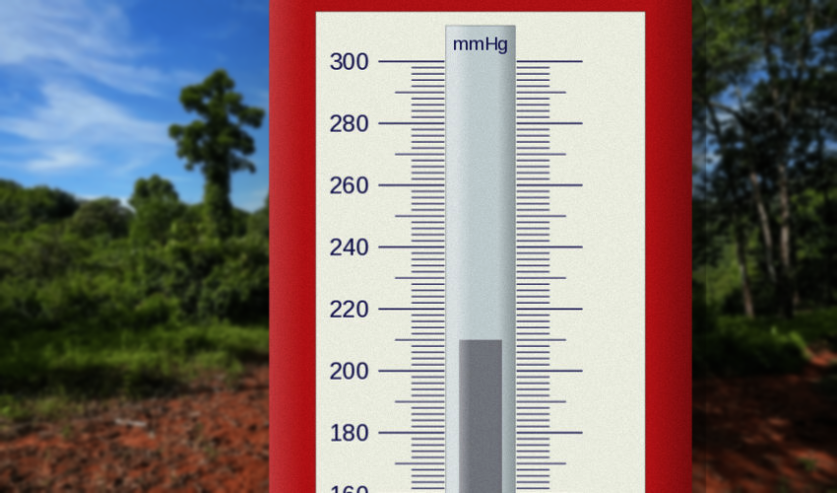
210 (mmHg)
